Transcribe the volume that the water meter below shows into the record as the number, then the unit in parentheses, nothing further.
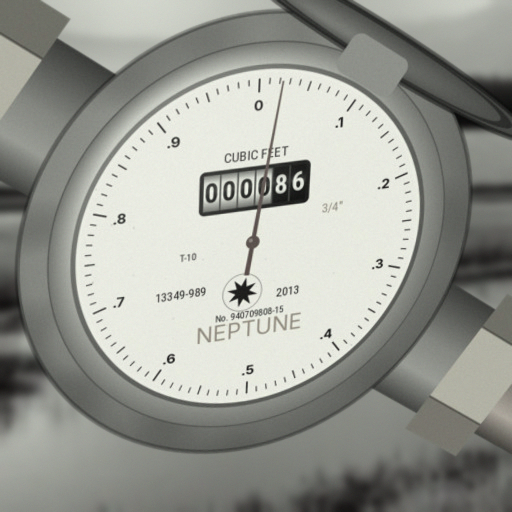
86.02 (ft³)
